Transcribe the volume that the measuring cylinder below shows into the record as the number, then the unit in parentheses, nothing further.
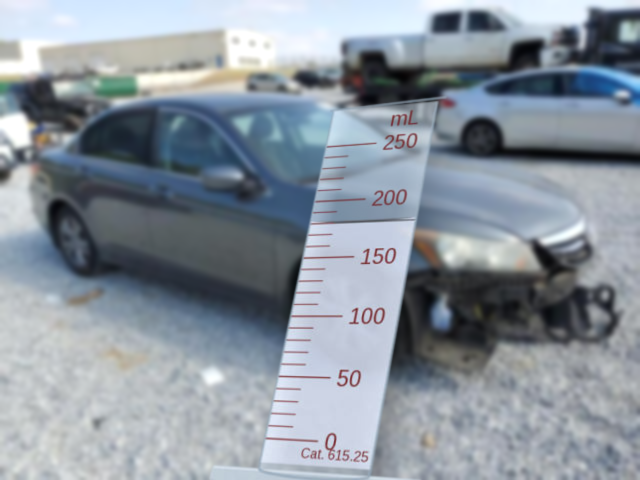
180 (mL)
